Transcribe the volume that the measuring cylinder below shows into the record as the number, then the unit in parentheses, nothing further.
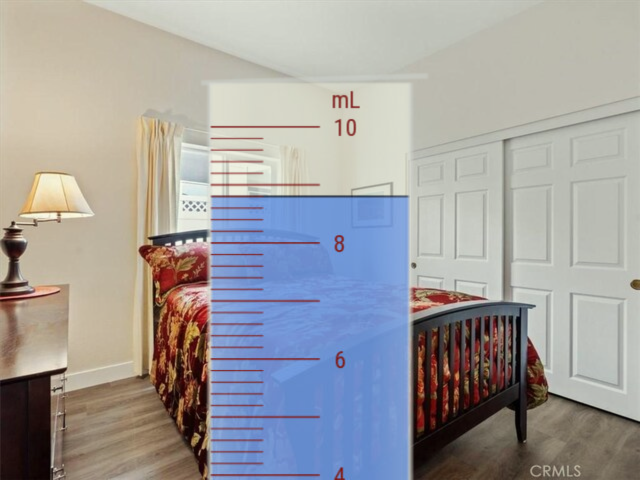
8.8 (mL)
